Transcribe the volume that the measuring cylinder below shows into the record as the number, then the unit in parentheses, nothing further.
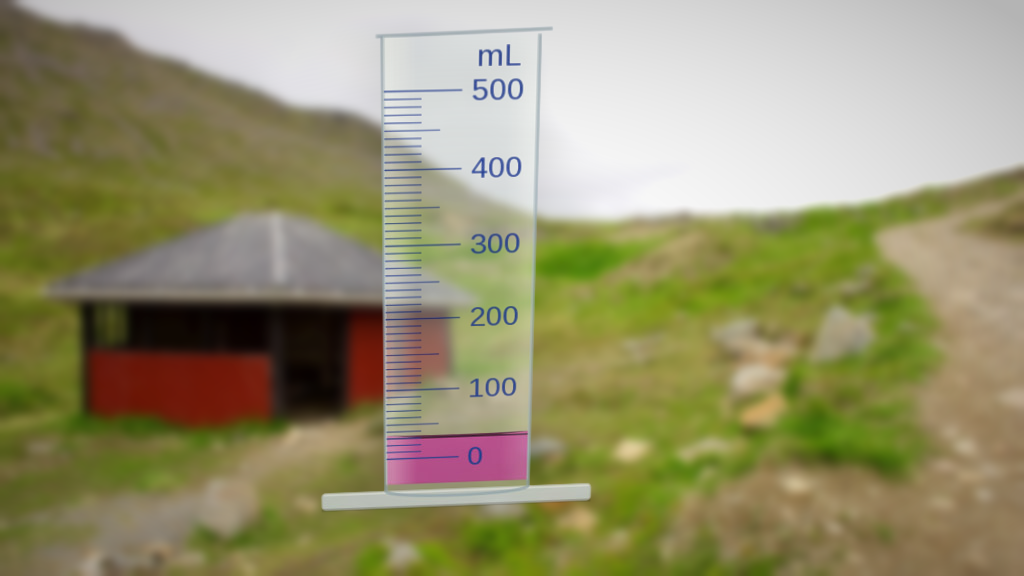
30 (mL)
